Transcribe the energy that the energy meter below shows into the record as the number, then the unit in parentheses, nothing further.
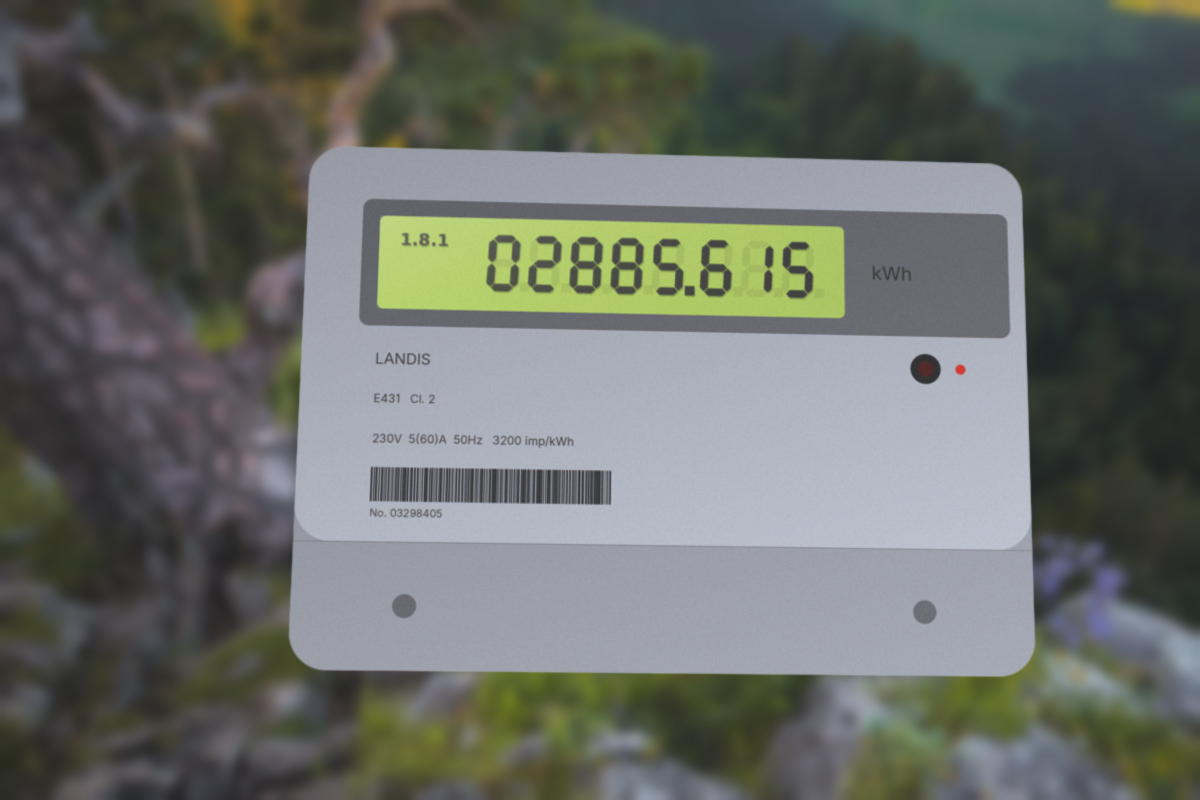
2885.615 (kWh)
